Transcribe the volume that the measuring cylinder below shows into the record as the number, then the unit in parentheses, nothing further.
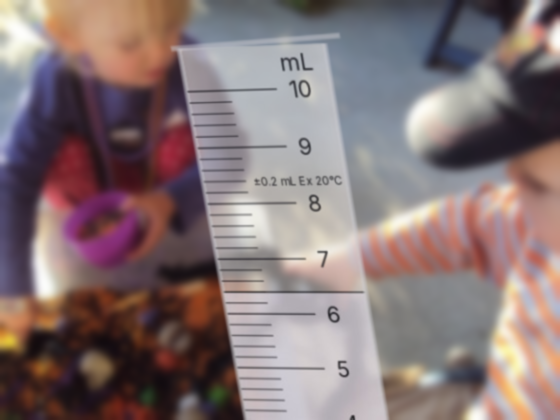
6.4 (mL)
